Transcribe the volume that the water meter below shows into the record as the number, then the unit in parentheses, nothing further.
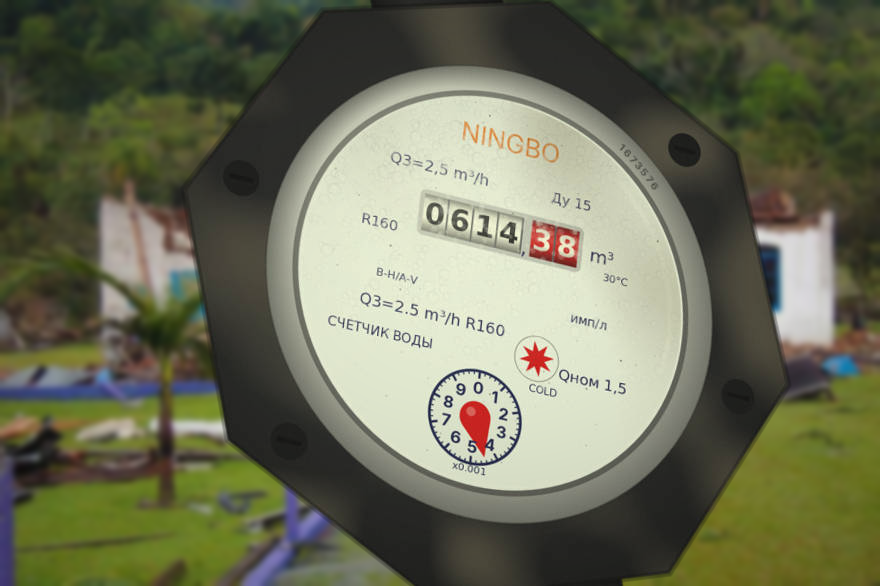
614.384 (m³)
